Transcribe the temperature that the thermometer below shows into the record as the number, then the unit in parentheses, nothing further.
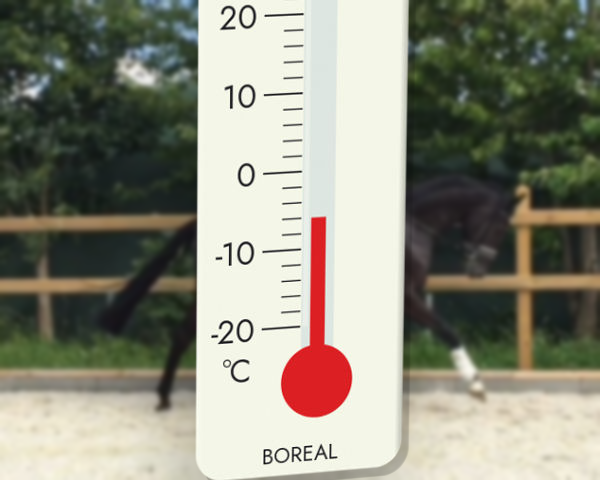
-6 (°C)
